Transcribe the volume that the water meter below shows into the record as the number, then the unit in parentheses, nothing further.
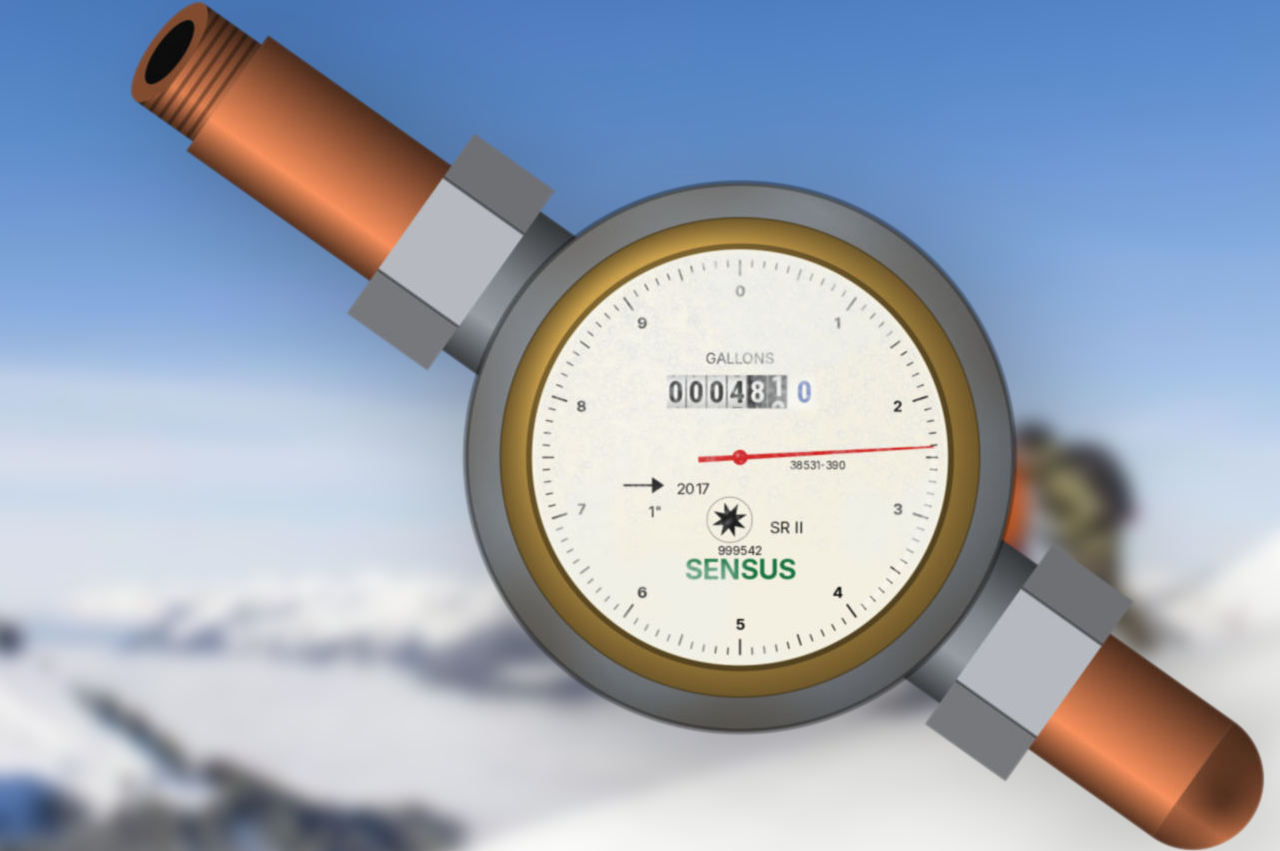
4812.4 (gal)
